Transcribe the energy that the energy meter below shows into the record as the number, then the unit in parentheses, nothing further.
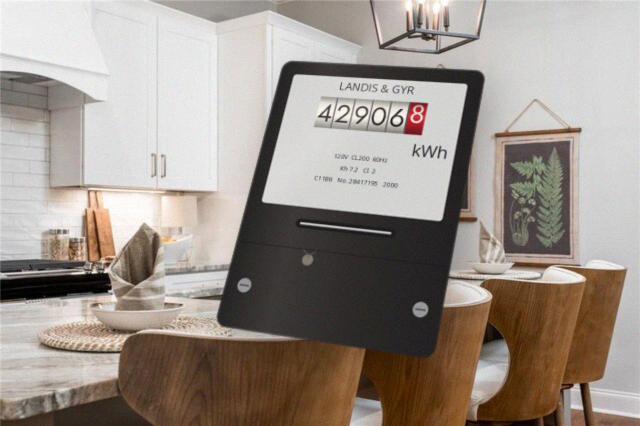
42906.8 (kWh)
